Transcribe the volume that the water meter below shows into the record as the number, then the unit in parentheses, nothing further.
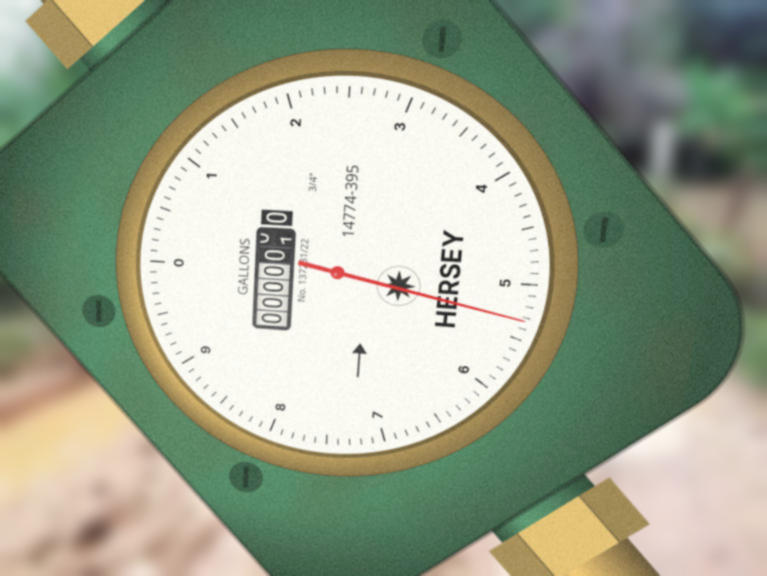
5.3 (gal)
